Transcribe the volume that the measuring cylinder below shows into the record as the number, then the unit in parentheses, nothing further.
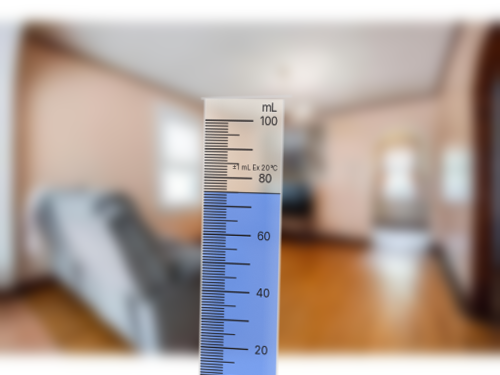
75 (mL)
